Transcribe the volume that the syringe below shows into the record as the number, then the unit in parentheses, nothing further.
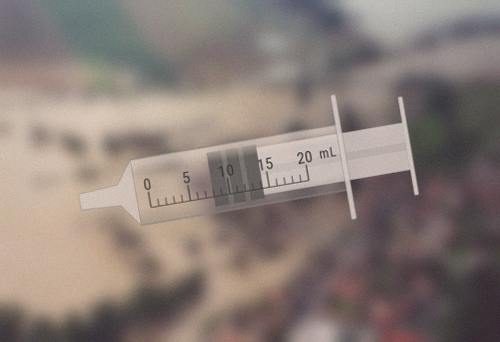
8 (mL)
